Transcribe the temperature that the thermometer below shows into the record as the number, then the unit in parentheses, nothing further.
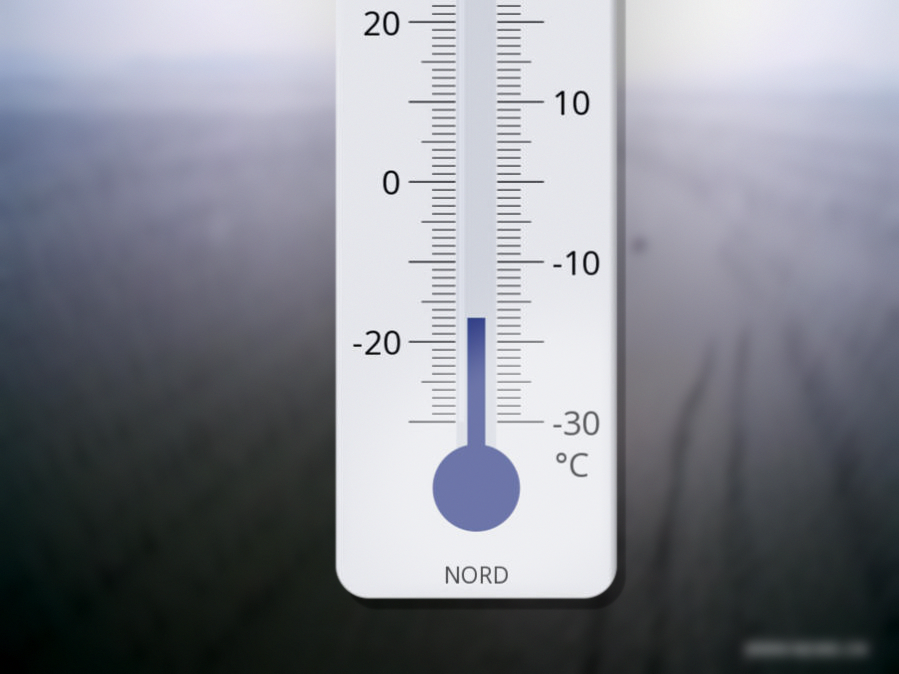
-17 (°C)
